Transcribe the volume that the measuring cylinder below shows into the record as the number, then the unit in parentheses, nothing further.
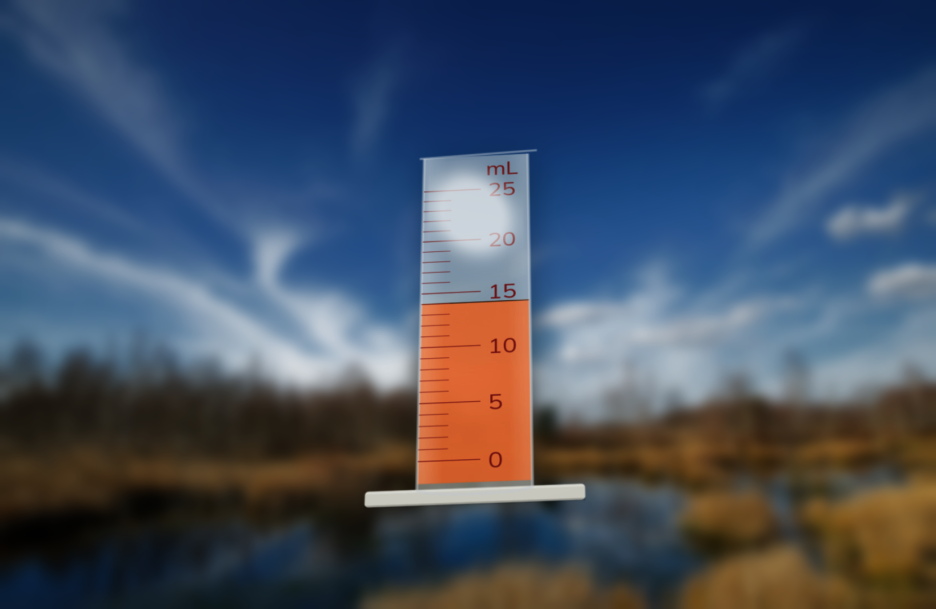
14 (mL)
